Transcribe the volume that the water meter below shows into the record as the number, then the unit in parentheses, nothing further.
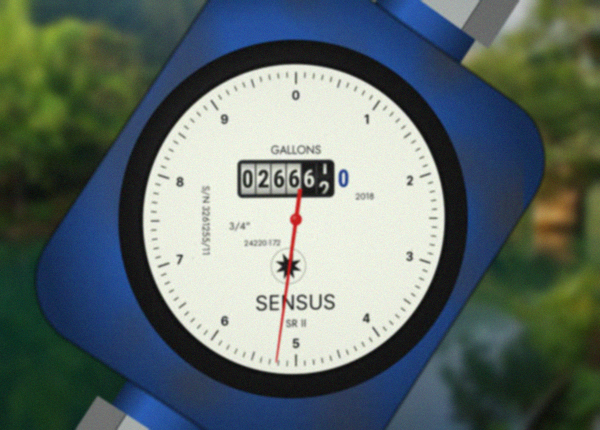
266615.2 (gal)
